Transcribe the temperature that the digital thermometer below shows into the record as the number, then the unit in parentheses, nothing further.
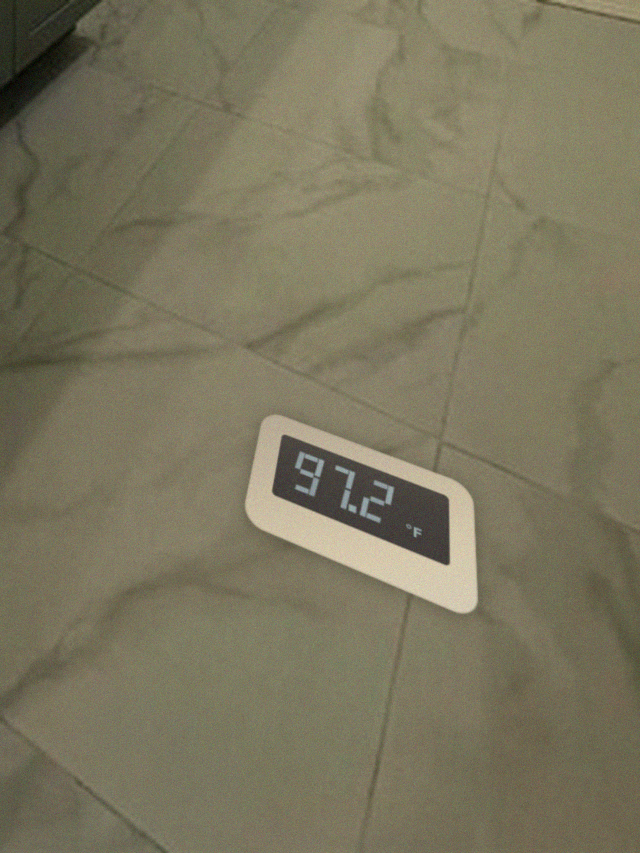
97.2 (°F)
